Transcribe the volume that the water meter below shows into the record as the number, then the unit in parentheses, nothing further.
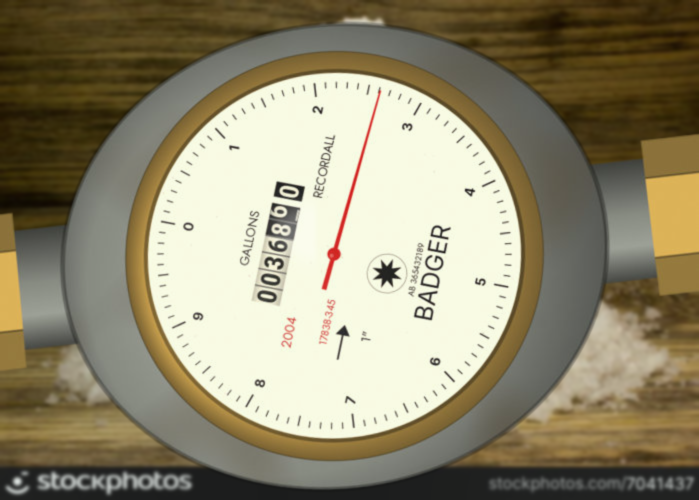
36862.6 (gal)
